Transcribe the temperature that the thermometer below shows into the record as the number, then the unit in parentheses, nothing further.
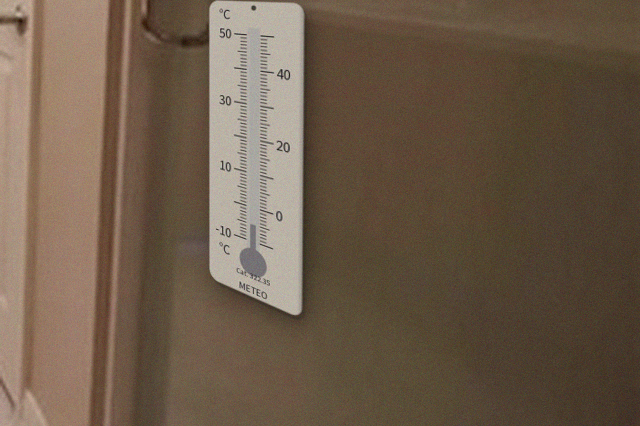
-5 (°C)
